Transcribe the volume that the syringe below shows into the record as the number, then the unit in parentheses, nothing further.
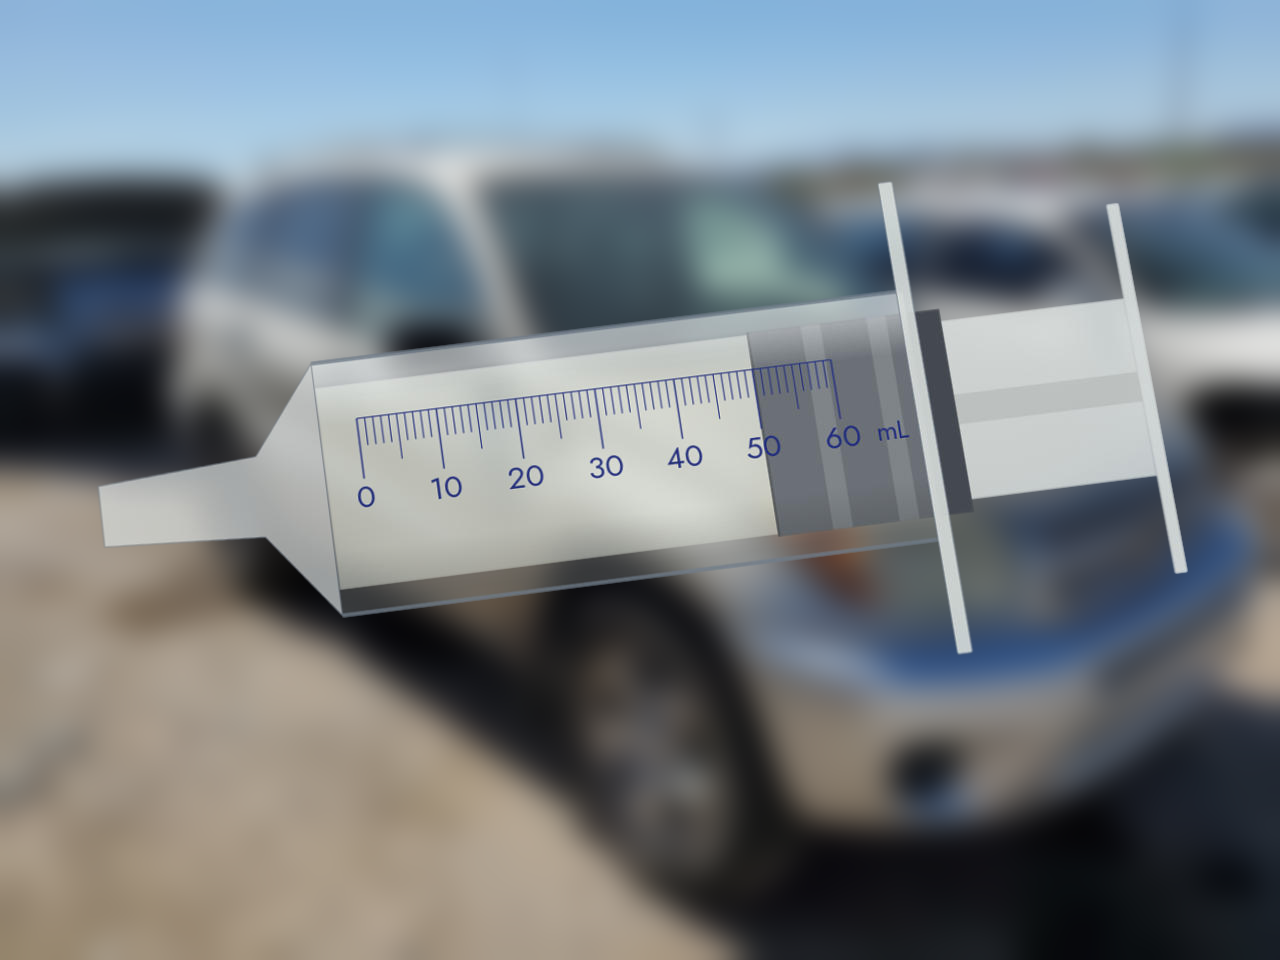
50 (mL)
